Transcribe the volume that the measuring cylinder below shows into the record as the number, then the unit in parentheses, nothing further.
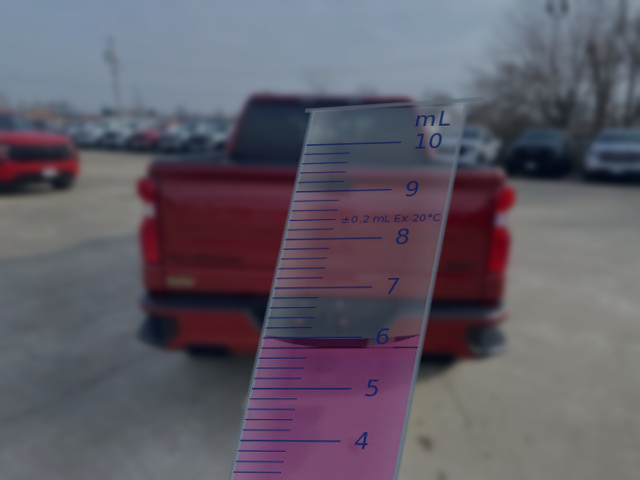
5.8 (mL)
